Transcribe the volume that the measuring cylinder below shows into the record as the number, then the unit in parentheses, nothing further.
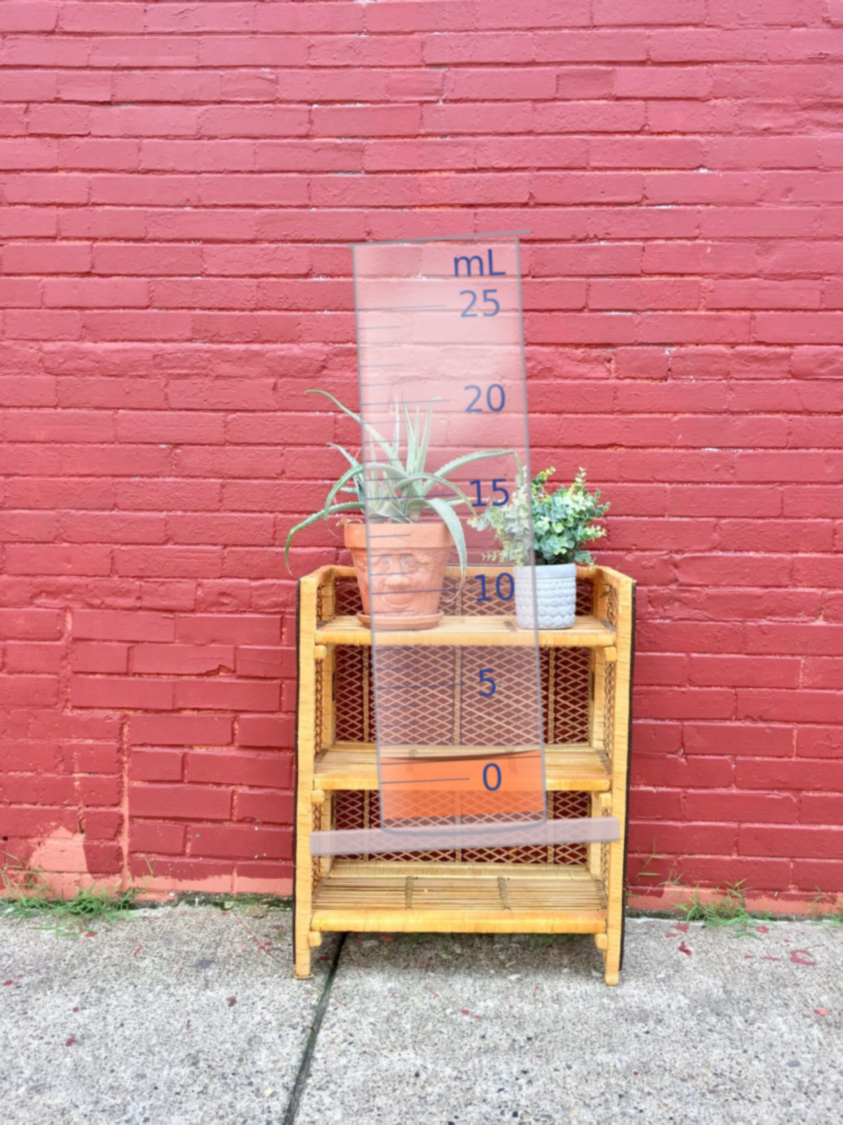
1 (mL)
